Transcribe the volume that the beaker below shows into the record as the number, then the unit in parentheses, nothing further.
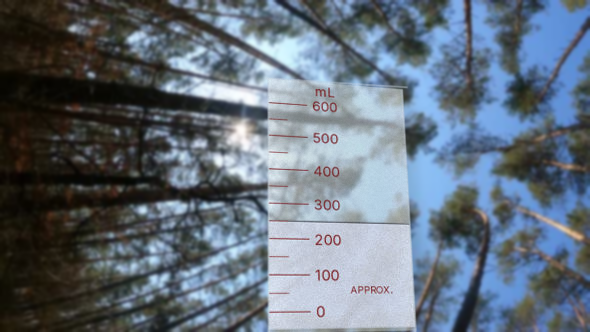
250 (mL)
